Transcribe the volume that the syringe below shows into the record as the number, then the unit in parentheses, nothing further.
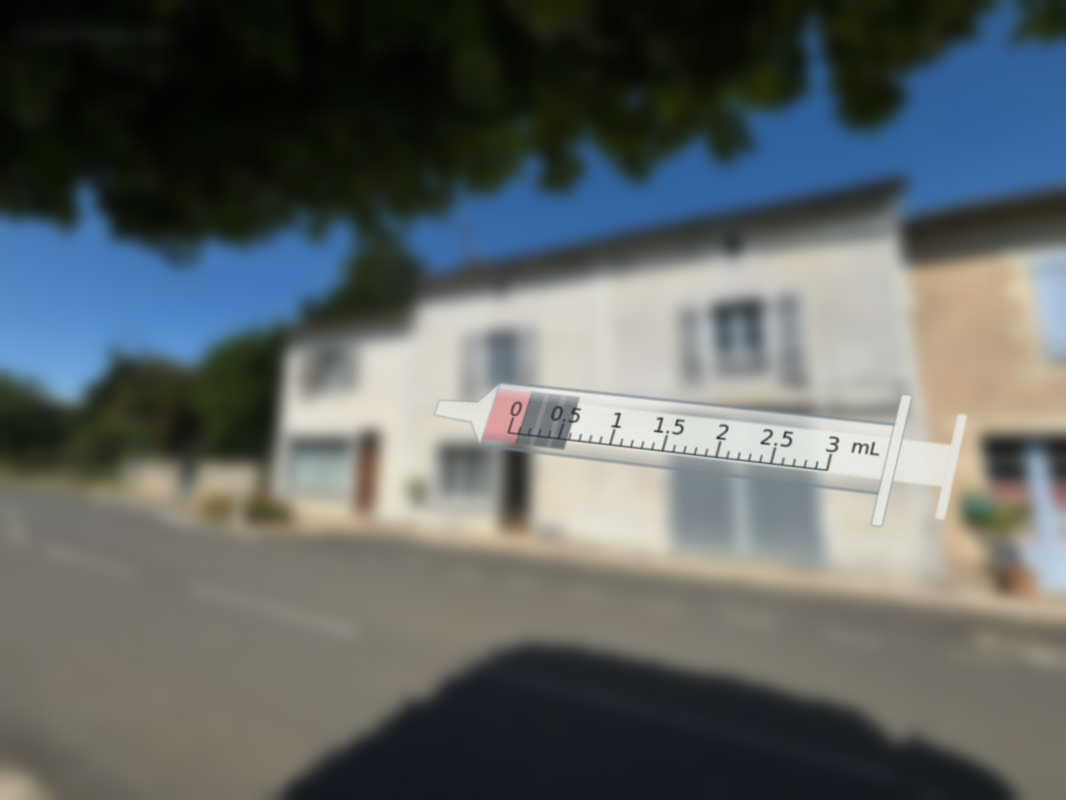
0.1 (mL)
